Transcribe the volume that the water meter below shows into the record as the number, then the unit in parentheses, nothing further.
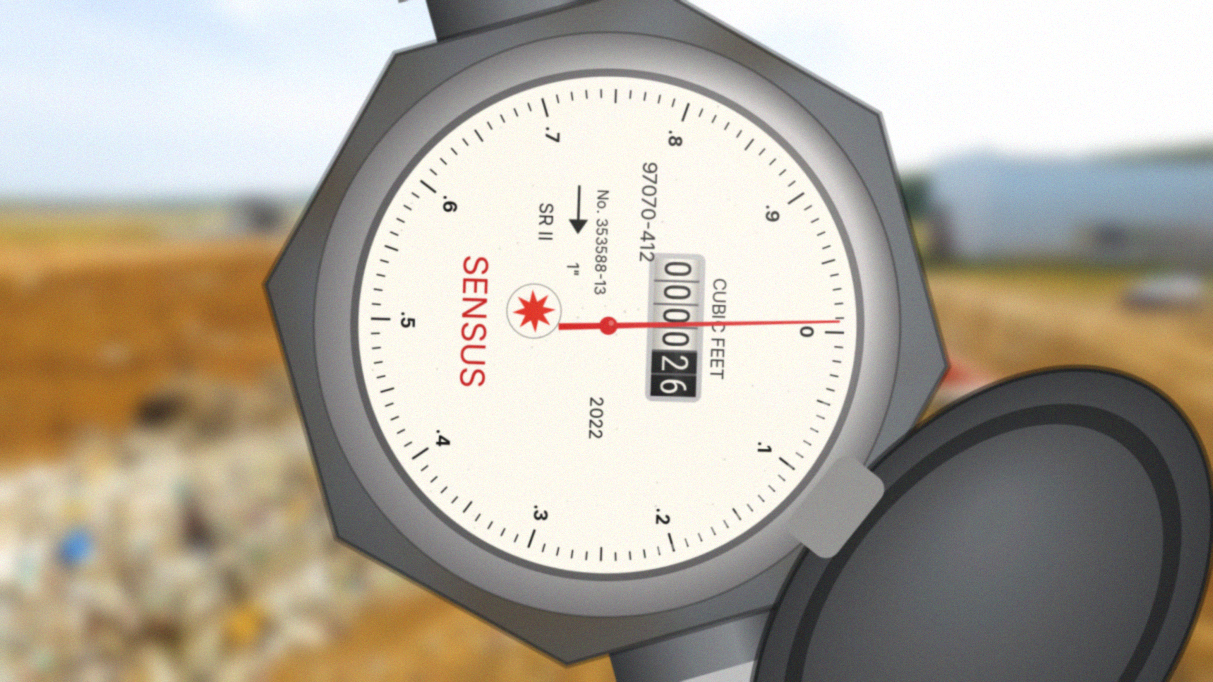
25.99 (ft³)
